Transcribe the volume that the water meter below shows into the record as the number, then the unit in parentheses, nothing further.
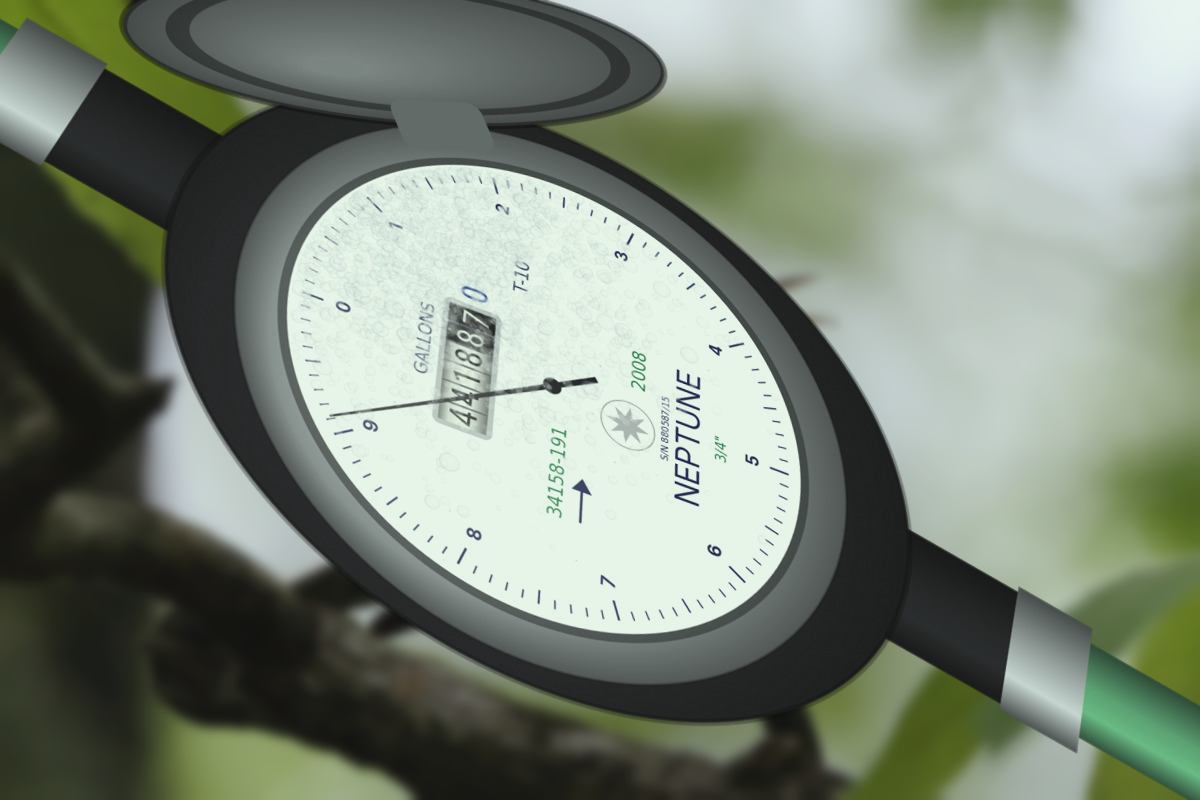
4418869.1 (gal)
